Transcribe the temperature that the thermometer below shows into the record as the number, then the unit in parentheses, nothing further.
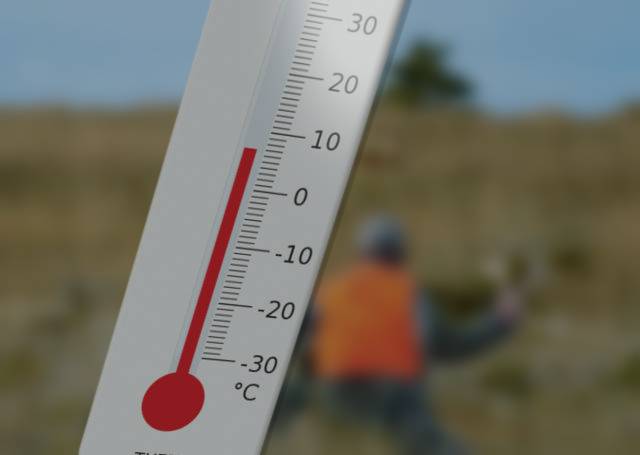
7 (°C)
